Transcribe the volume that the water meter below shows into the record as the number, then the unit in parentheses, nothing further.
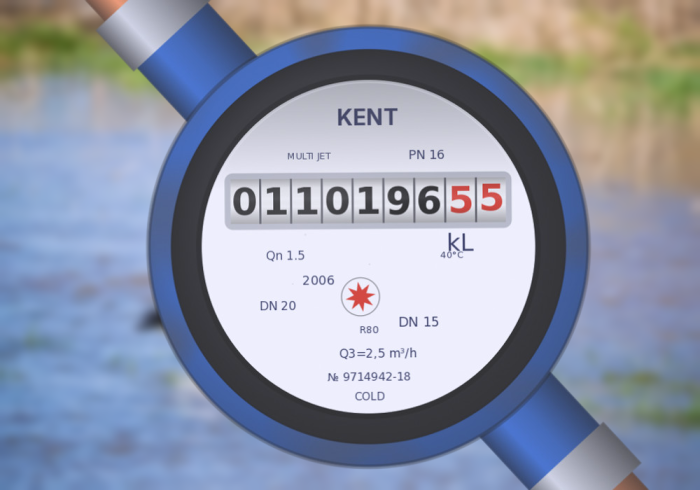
110196.55 (kL)
